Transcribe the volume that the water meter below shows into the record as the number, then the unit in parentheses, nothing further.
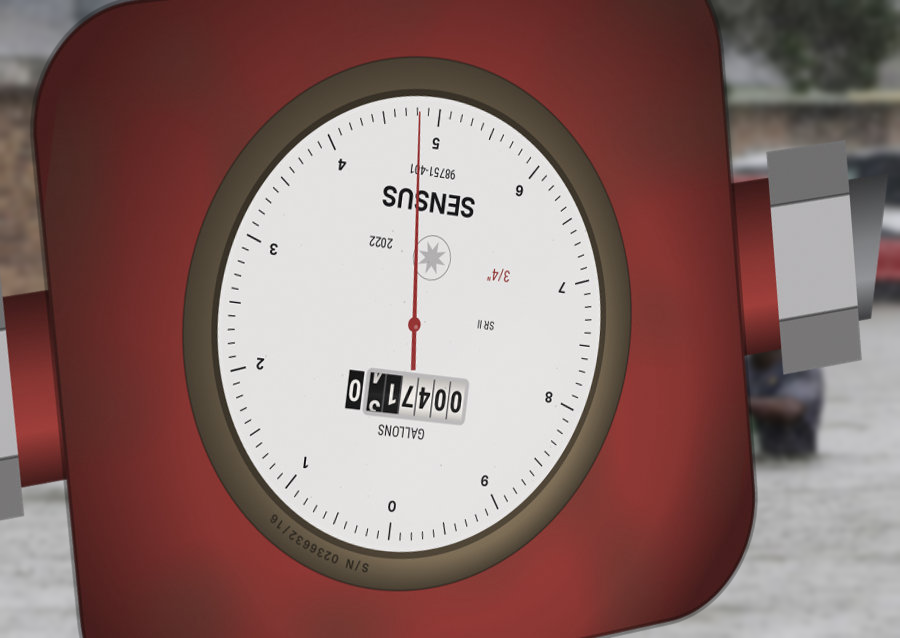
47134.8 (gal)
